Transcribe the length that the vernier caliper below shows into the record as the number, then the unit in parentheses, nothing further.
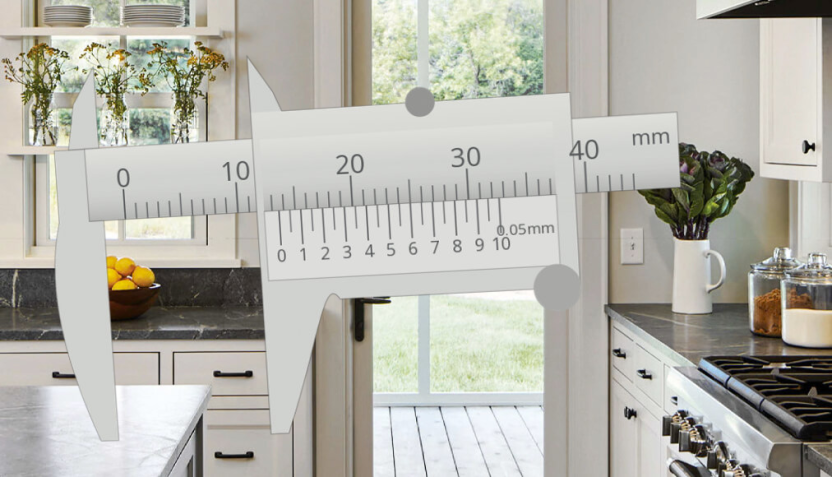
13.6 (mm)
